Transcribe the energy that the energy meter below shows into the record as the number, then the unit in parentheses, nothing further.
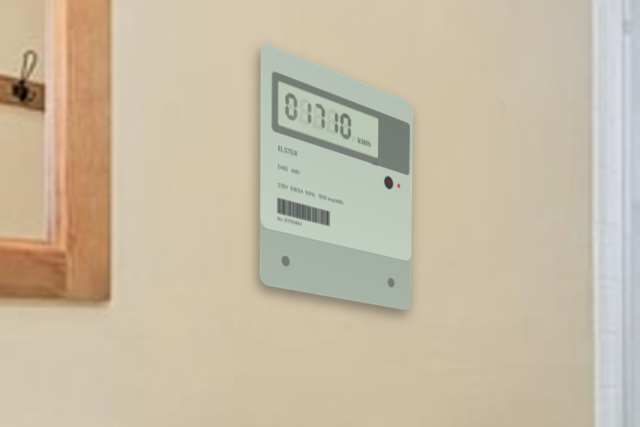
1710 (kWh)
